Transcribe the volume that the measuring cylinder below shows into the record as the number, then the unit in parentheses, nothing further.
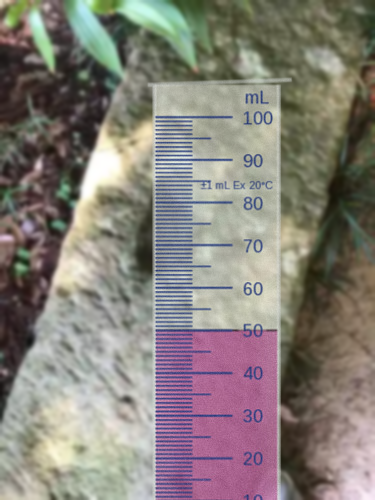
50 (mL)
